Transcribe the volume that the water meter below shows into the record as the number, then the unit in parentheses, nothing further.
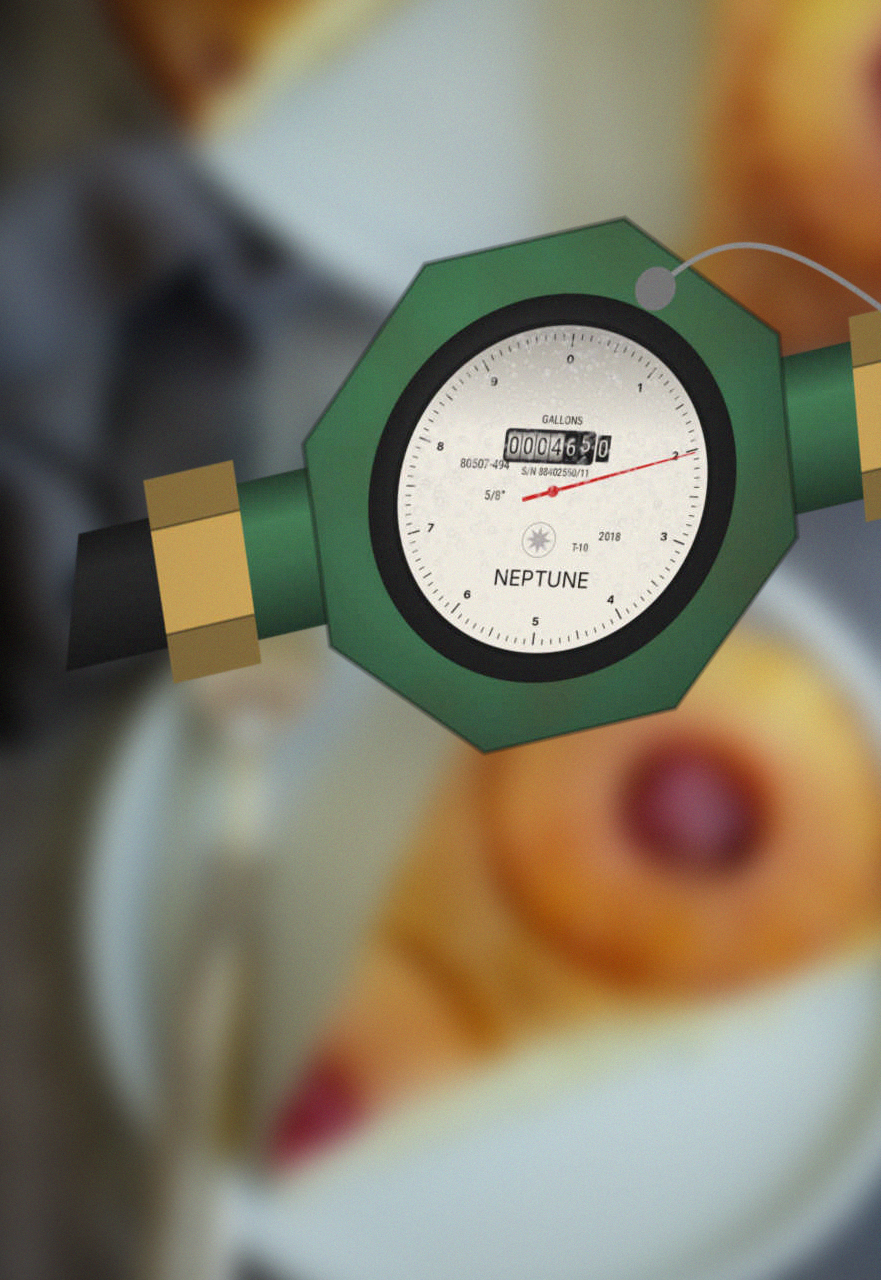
4652.0 (gal)
